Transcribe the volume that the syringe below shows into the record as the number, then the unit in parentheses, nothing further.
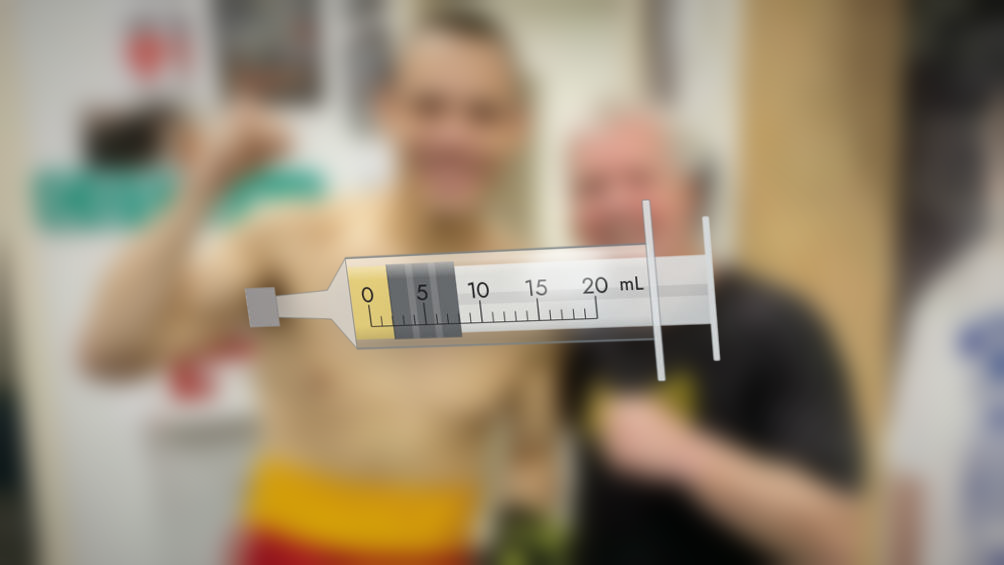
2 (mL)
